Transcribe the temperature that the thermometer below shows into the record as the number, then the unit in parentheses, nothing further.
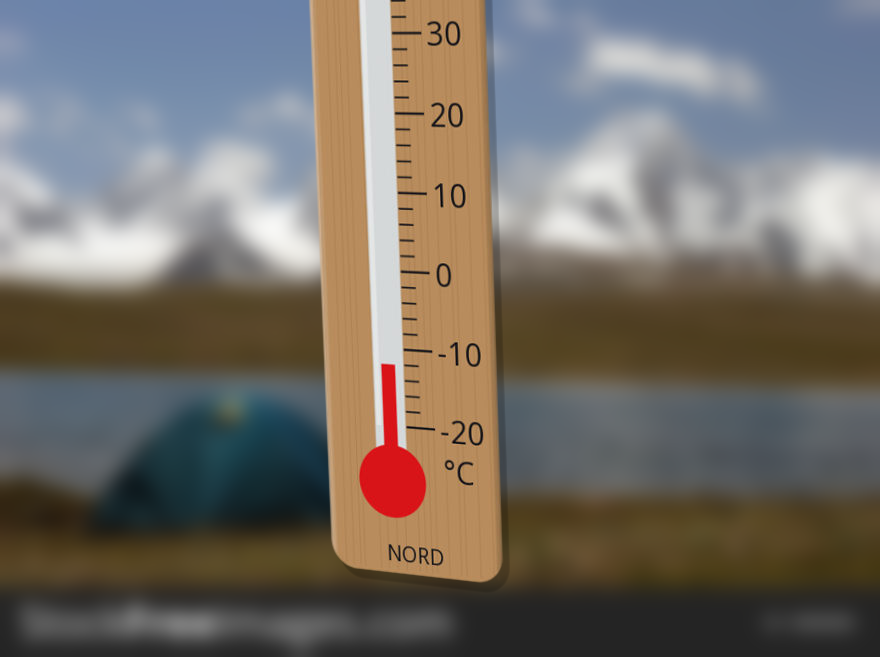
-12 (°C)
